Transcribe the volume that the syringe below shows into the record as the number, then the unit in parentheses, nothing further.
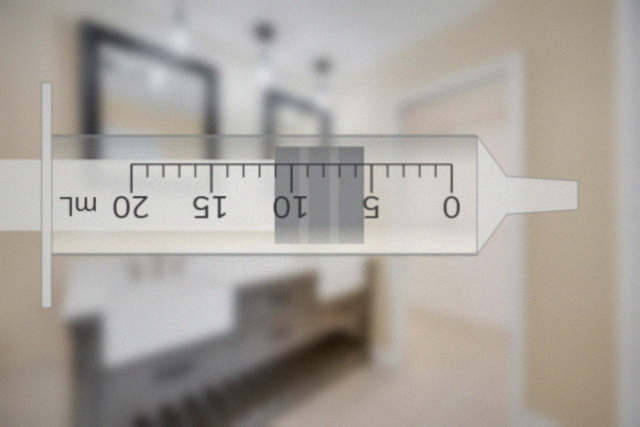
5.5 (mL)
